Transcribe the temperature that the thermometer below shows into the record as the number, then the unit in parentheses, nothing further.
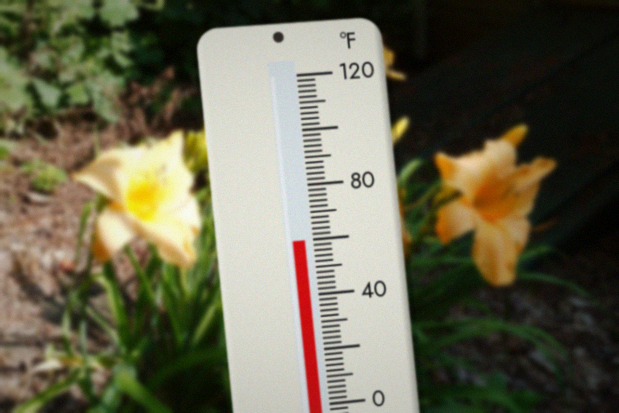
60 (°F)
